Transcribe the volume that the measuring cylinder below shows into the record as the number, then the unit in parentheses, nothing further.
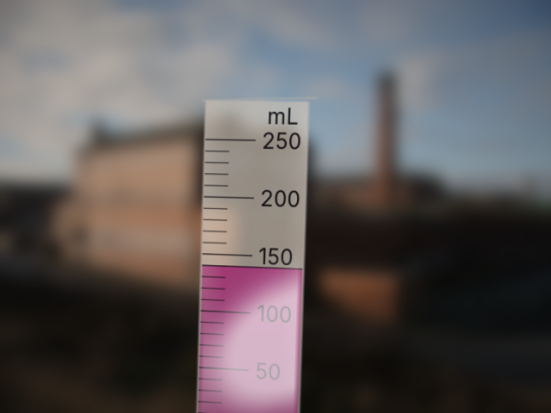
140 (mL)
